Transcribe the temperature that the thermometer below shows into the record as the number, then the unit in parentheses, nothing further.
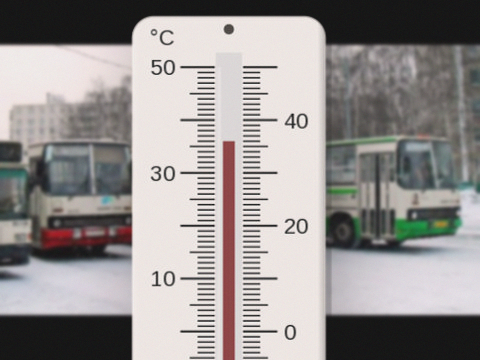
36 (°C)
